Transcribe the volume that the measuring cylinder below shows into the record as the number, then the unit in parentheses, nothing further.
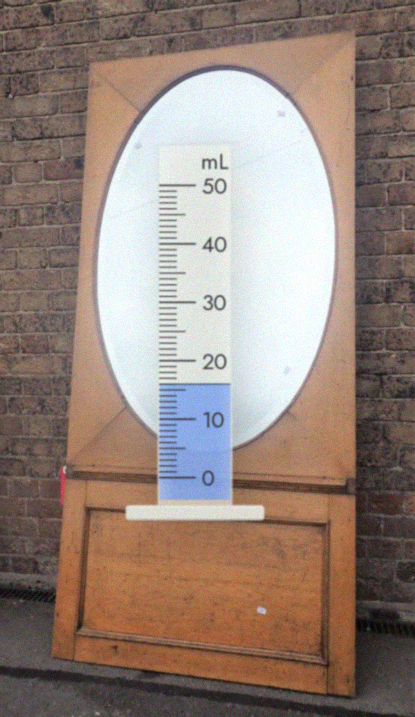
16 (mL)
